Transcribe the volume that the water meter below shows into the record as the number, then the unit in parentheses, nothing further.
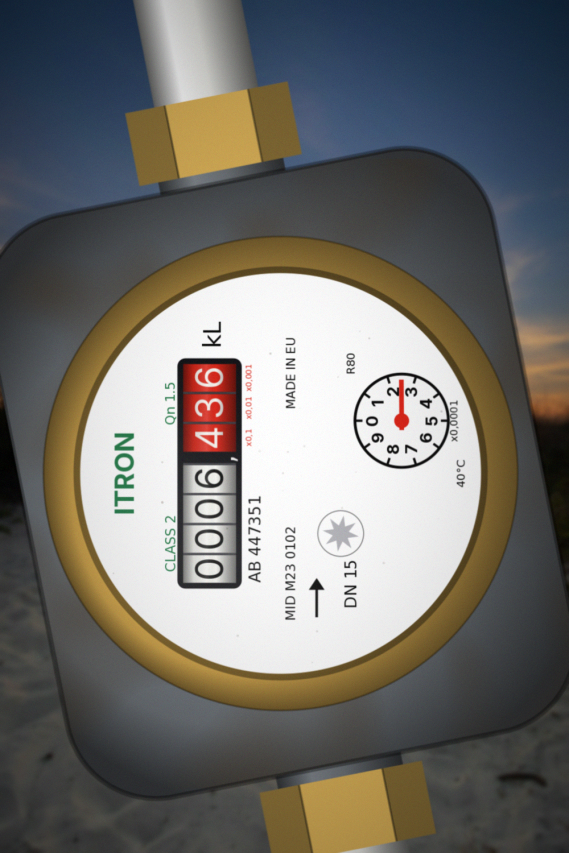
6.4362 (kL)
